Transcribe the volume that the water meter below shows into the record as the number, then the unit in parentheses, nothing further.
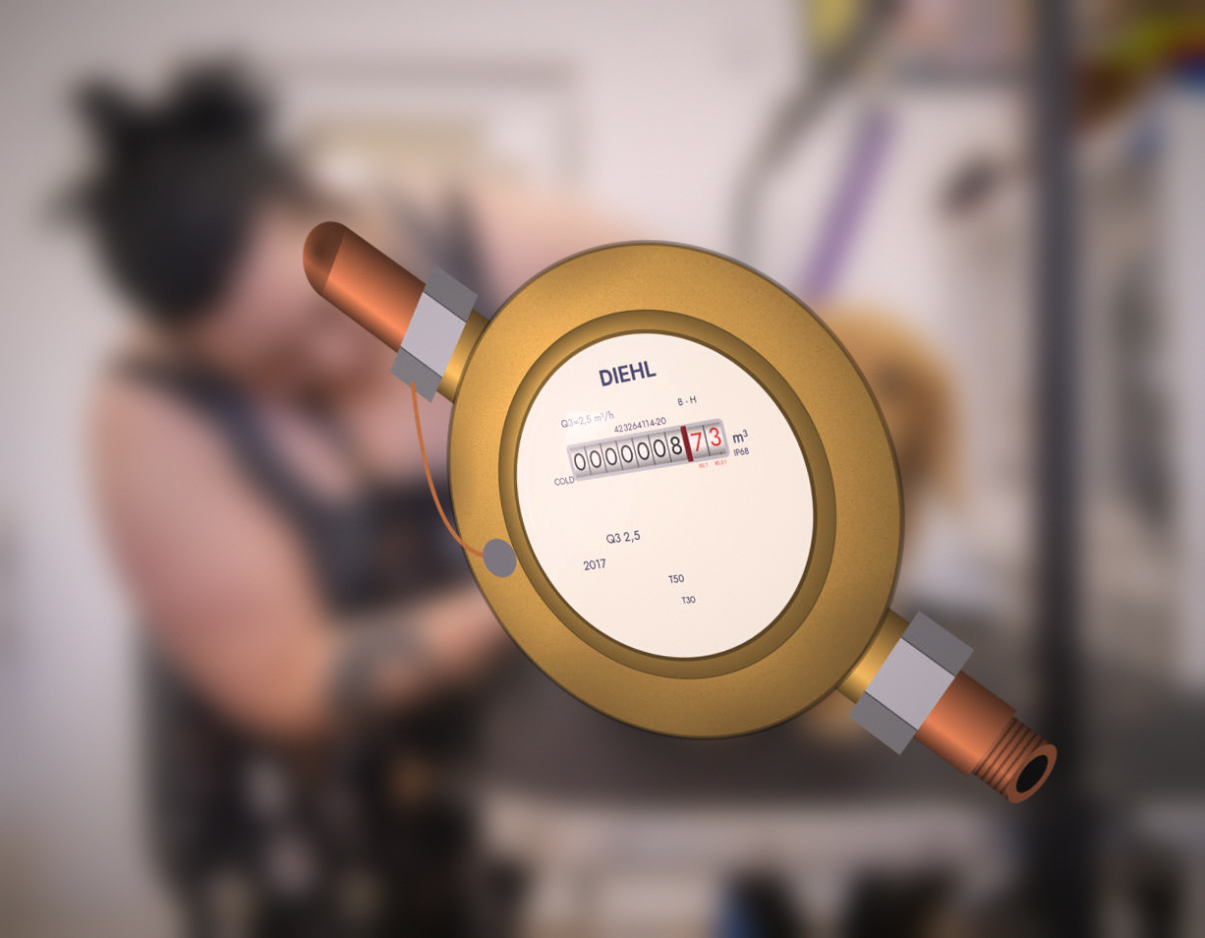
8.73 (m³)
